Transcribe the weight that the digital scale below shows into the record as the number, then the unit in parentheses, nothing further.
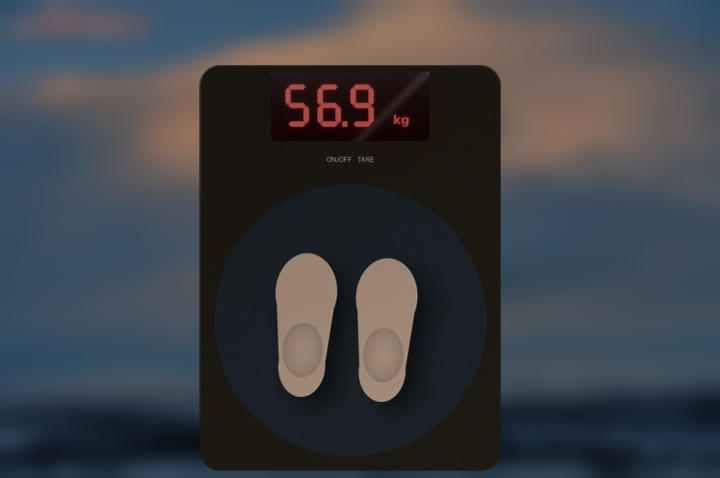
56.9 (kg)
